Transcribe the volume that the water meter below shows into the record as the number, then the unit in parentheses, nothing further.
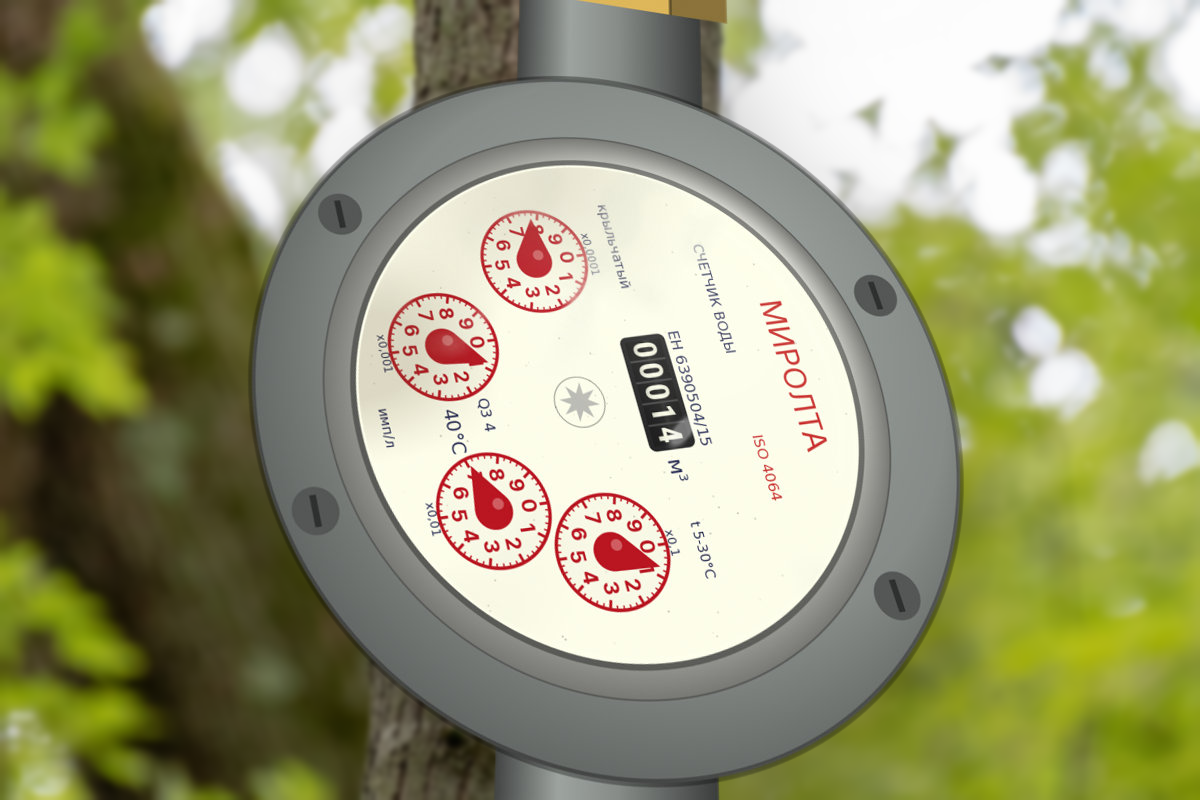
14.0707 (m³)
